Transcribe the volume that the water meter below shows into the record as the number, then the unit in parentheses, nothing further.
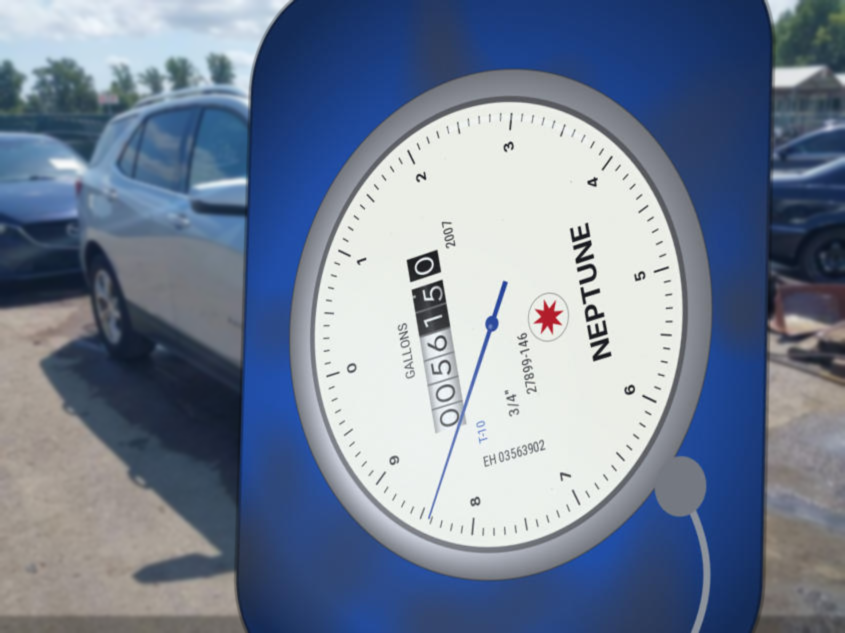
56148.4 (gal)
